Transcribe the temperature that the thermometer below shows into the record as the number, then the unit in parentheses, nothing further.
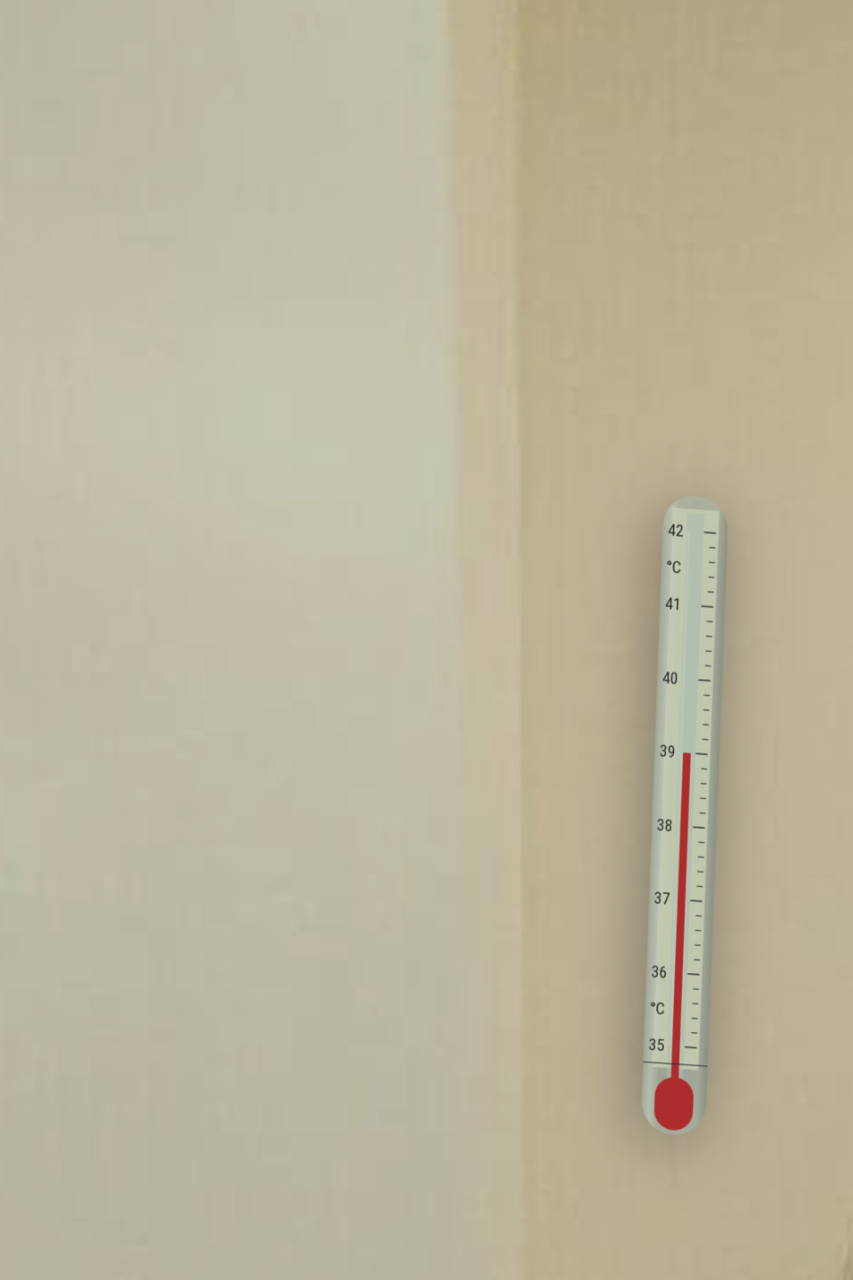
39 (°C)
